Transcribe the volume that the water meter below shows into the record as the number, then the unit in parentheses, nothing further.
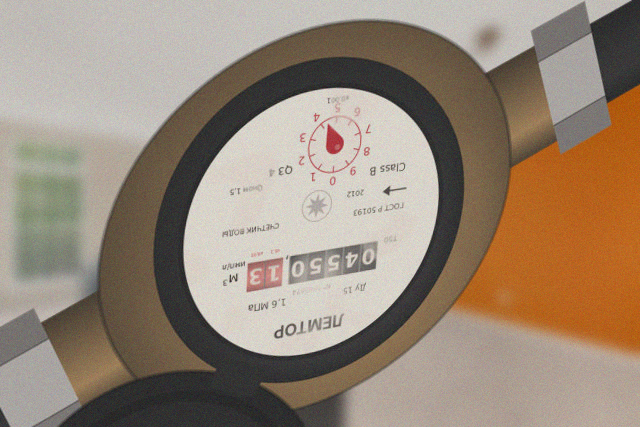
4550.134 (m³)
